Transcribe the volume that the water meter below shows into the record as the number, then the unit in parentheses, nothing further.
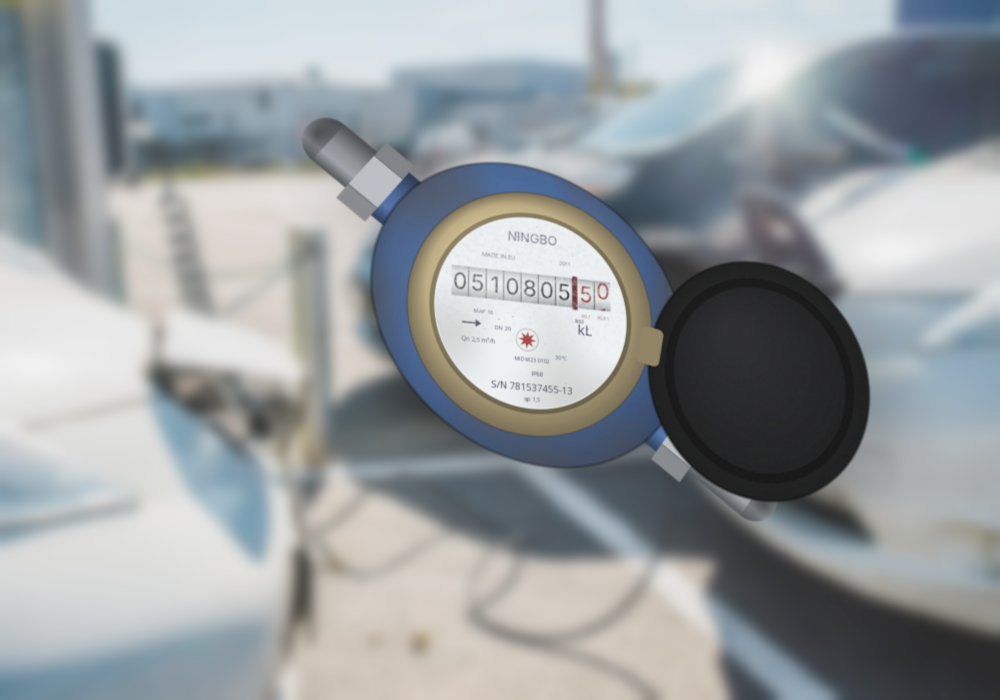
510805.50 (kL)
